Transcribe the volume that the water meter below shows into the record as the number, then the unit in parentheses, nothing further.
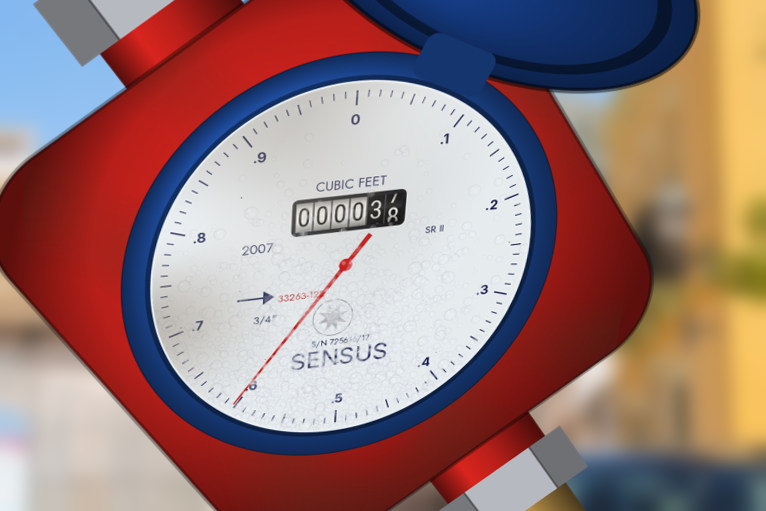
37.60 (ft³)
